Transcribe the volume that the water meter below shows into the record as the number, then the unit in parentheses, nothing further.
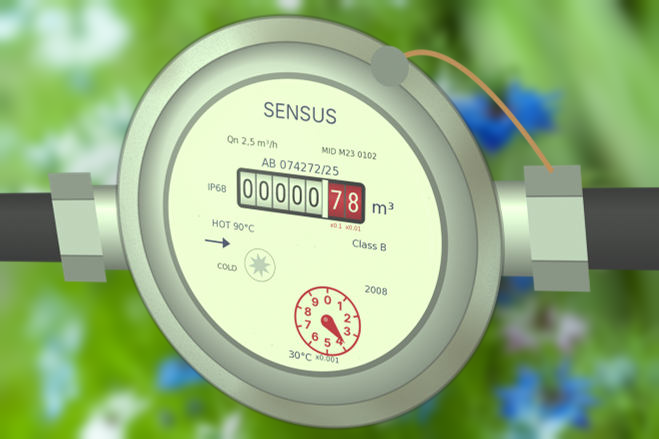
0.783 (m³)
